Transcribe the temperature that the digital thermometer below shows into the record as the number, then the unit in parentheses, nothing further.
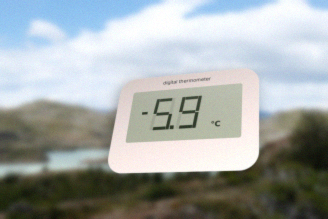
-5.9 (°C)
